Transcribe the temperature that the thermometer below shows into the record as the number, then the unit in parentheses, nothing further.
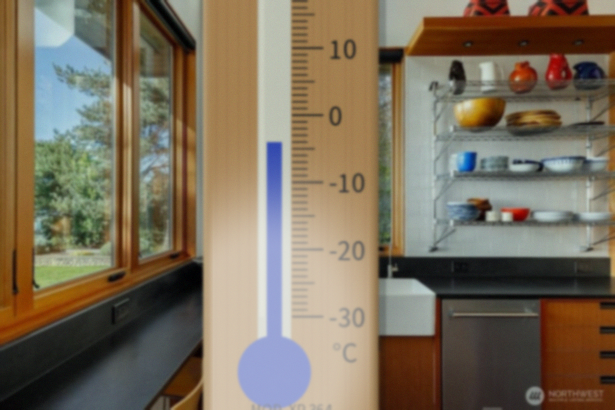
-4 (°C)
